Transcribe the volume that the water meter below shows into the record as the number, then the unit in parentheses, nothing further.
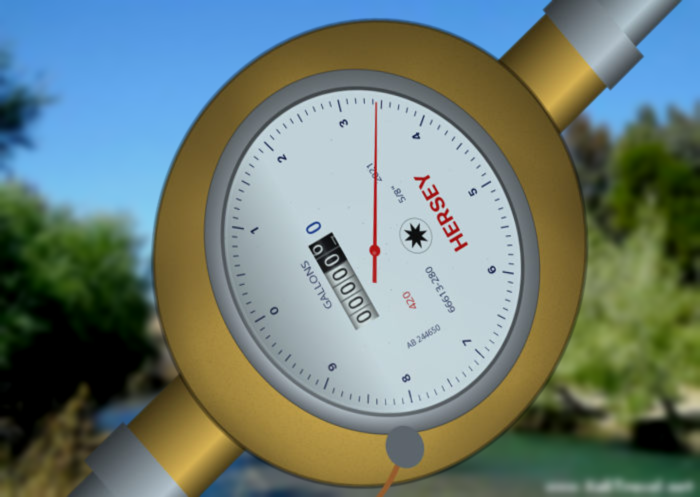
63.4 (gal)
